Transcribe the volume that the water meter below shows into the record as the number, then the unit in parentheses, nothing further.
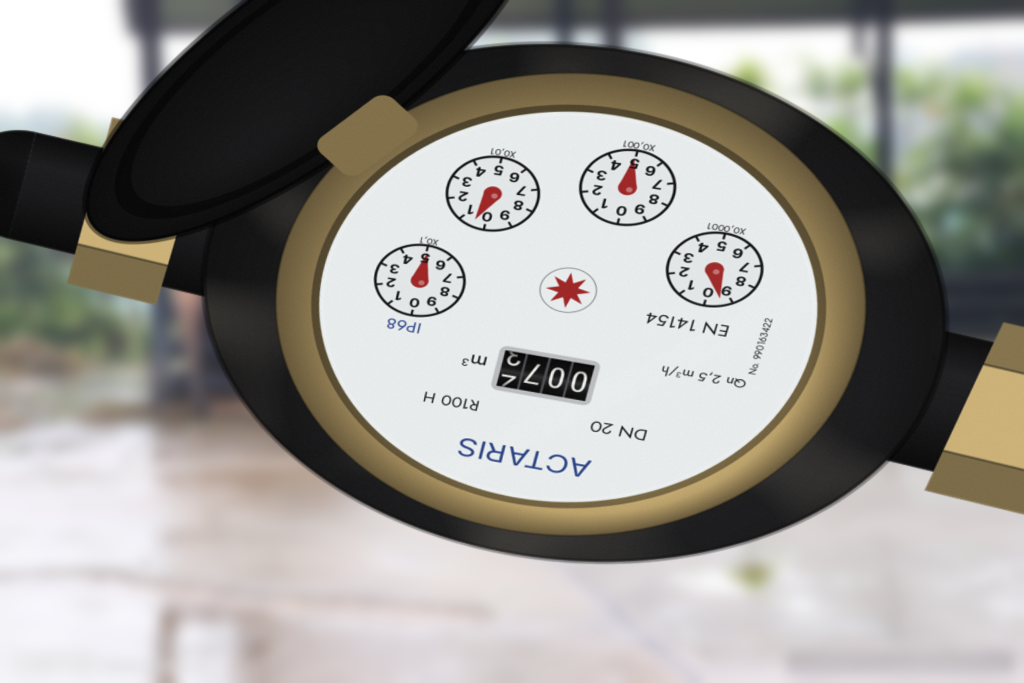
72.5049 (m³)
